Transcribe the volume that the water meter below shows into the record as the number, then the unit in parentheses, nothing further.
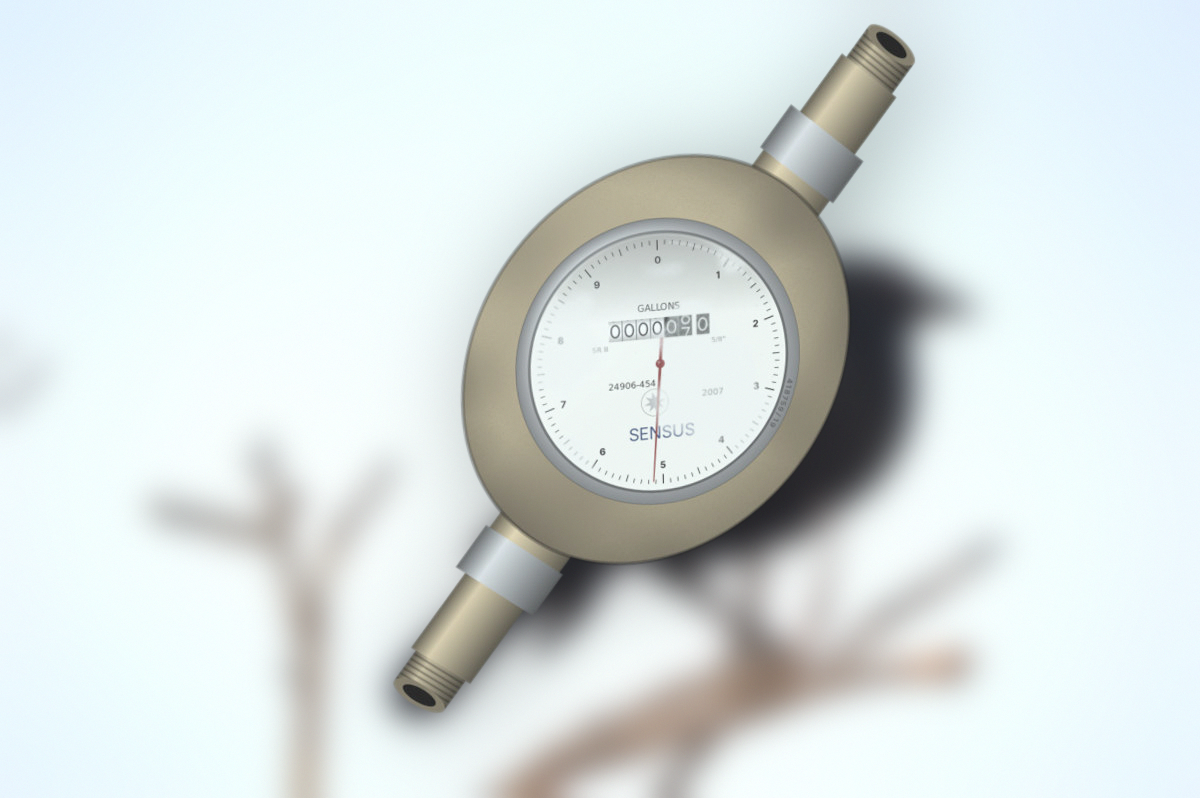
65.1 (gal)
